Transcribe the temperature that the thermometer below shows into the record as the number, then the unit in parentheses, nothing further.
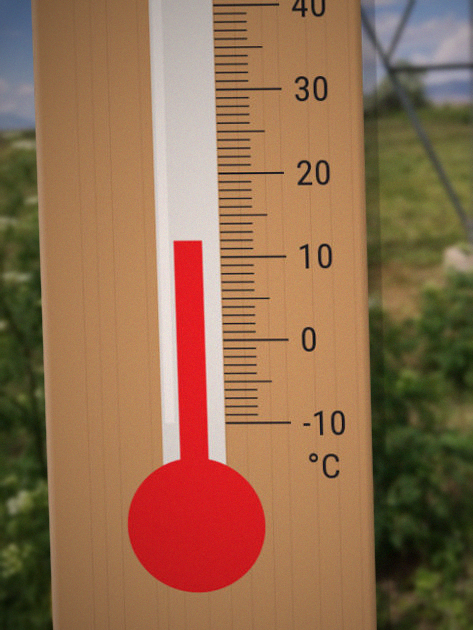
12 (°C)
